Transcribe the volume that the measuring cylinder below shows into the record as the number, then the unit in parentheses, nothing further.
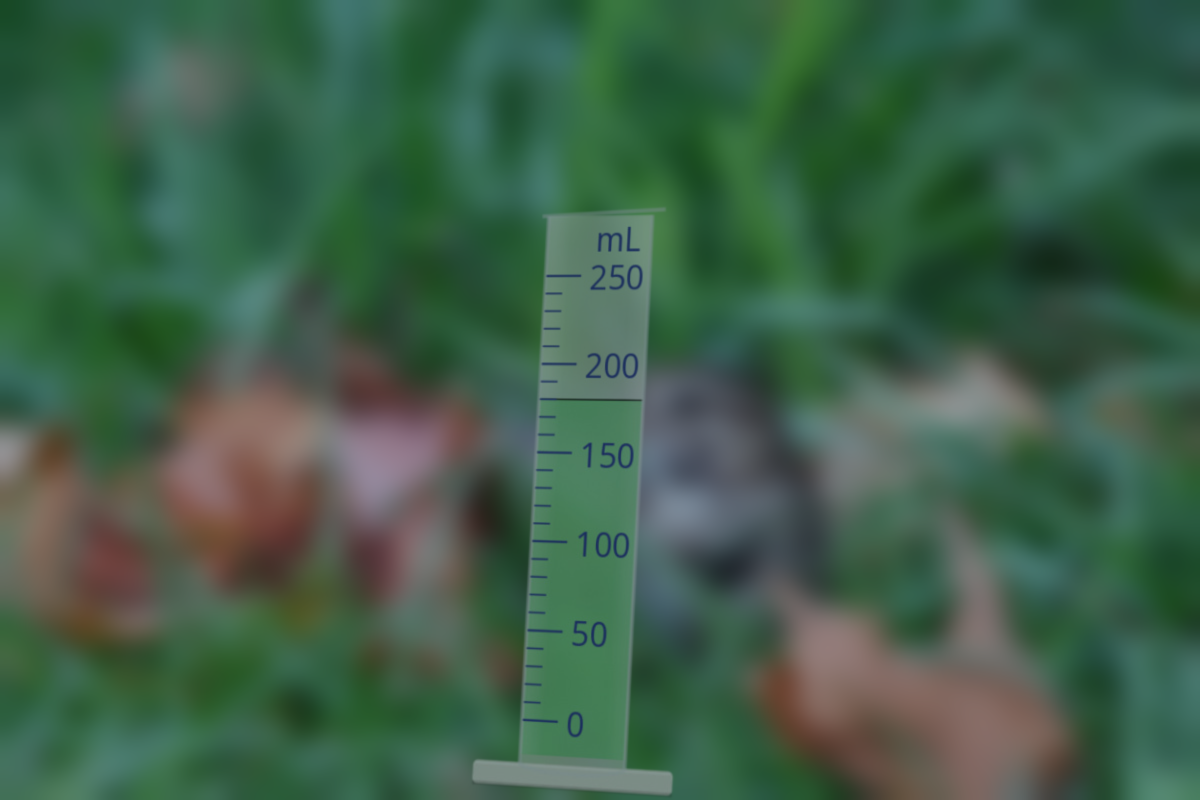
180 (mL)
